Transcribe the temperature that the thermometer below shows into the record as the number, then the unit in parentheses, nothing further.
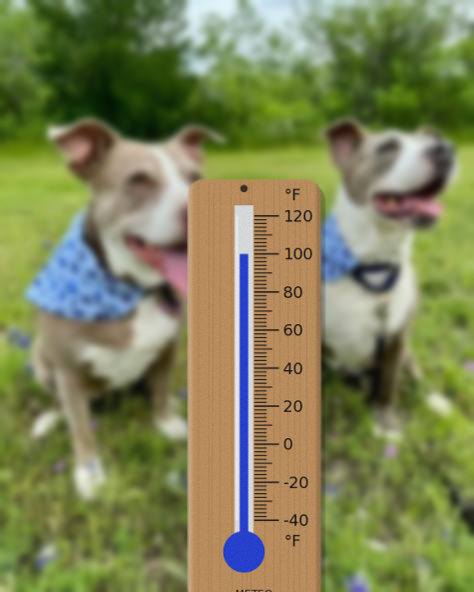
100 (°F)
